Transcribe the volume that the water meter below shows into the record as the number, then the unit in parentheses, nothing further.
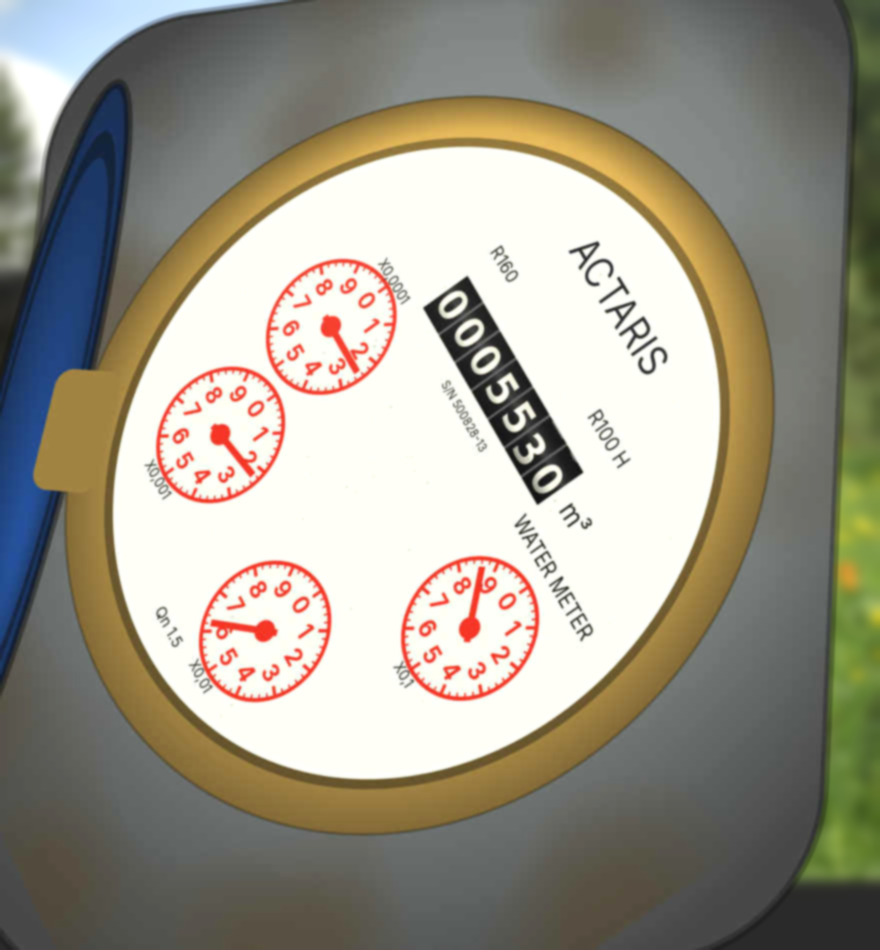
5529.8622 (m³)
